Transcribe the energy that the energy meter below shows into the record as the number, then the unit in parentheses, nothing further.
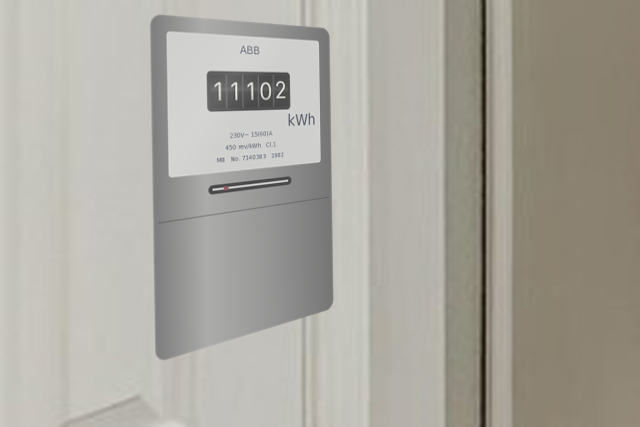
11102 (kWh)
